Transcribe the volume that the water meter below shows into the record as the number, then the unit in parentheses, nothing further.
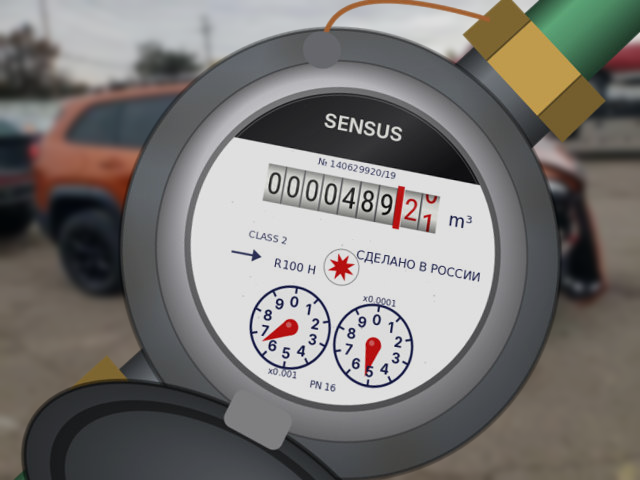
489.2065 (m³)
